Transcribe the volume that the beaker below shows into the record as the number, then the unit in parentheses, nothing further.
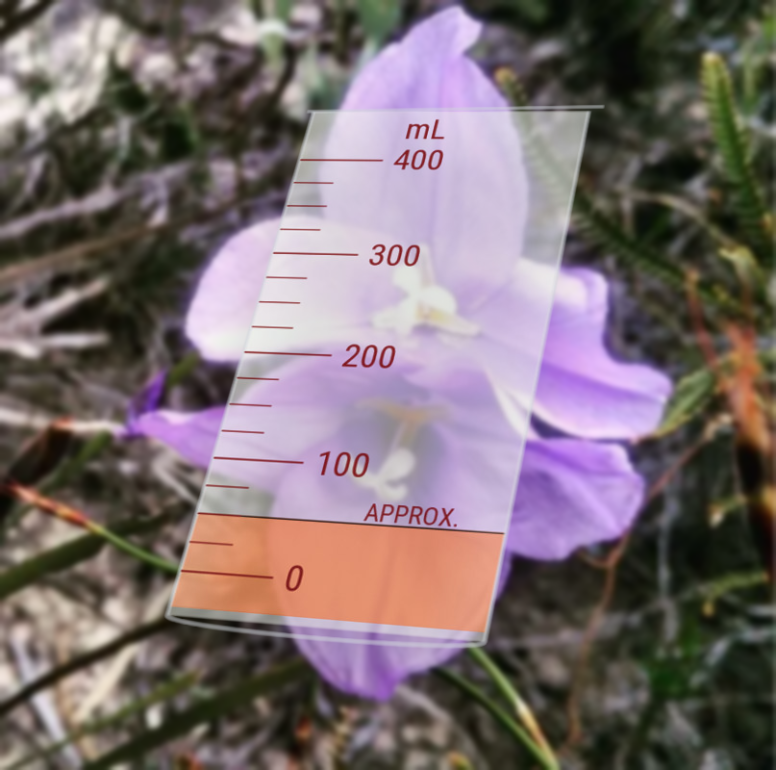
50 (mL)
